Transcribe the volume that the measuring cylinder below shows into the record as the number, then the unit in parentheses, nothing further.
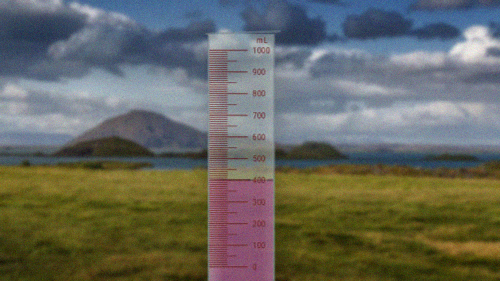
400 (mL)
